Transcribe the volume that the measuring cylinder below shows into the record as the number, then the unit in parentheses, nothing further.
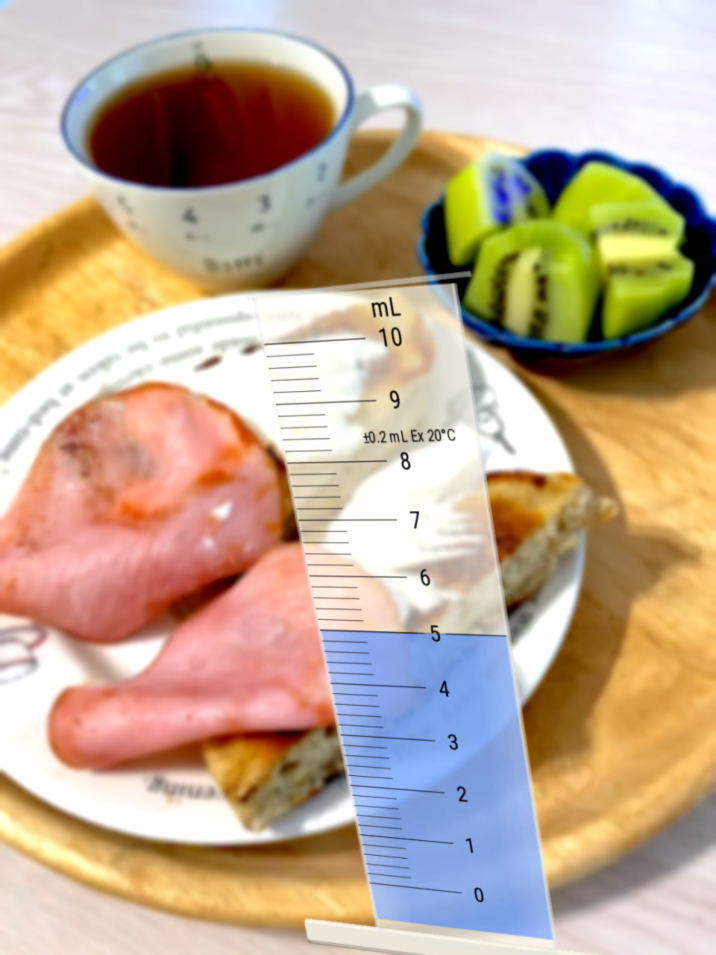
5 (mL)
